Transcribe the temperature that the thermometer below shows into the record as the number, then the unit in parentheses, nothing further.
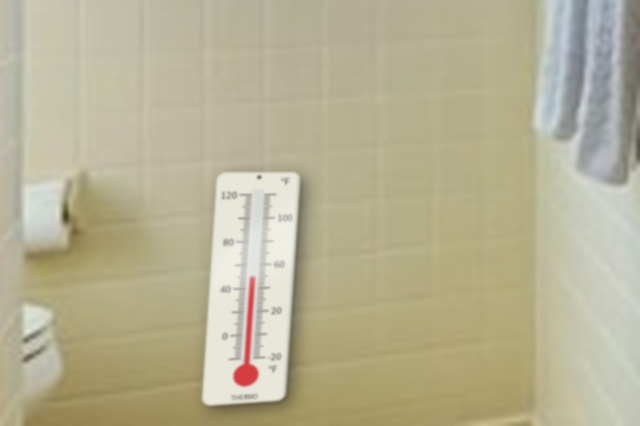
50 (°F)
